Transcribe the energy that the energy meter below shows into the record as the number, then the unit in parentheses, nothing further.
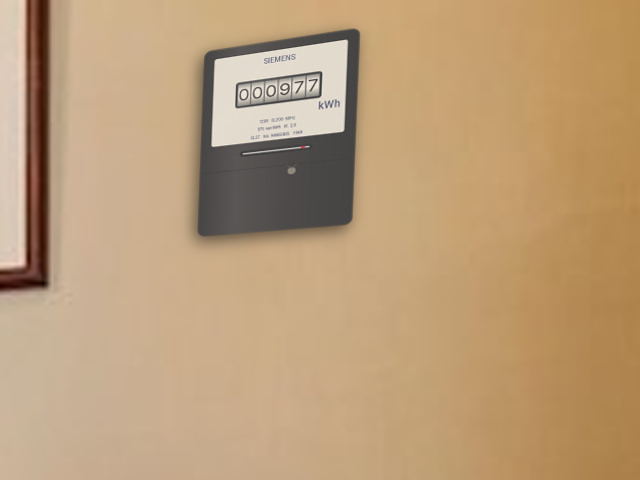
977 (kWh)
